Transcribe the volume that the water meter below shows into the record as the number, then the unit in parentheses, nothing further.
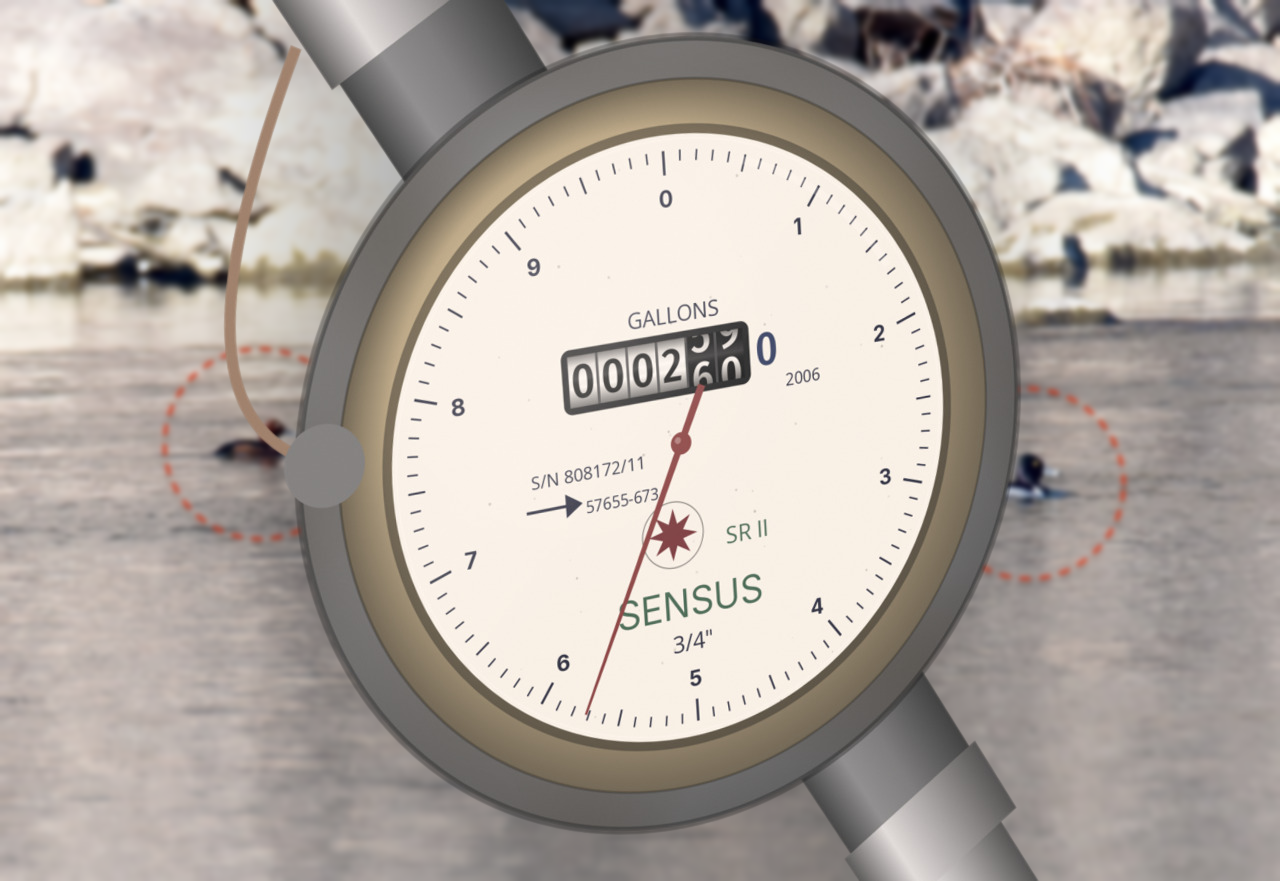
2595.7 (gal)
